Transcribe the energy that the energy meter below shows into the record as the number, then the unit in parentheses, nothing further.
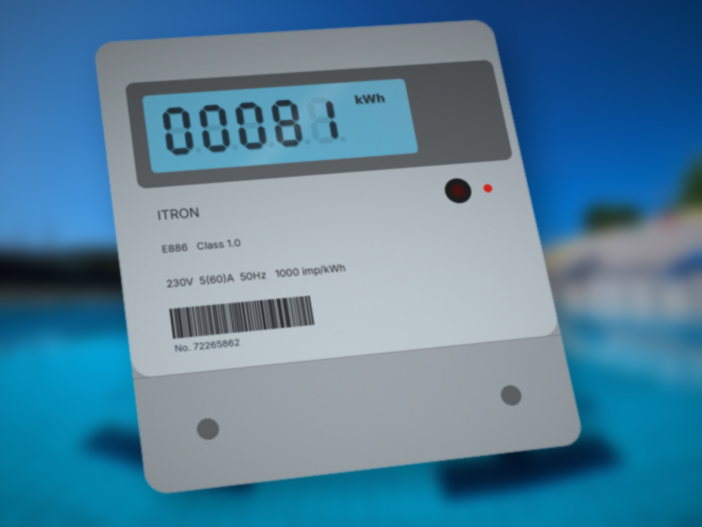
81 (kWh)
